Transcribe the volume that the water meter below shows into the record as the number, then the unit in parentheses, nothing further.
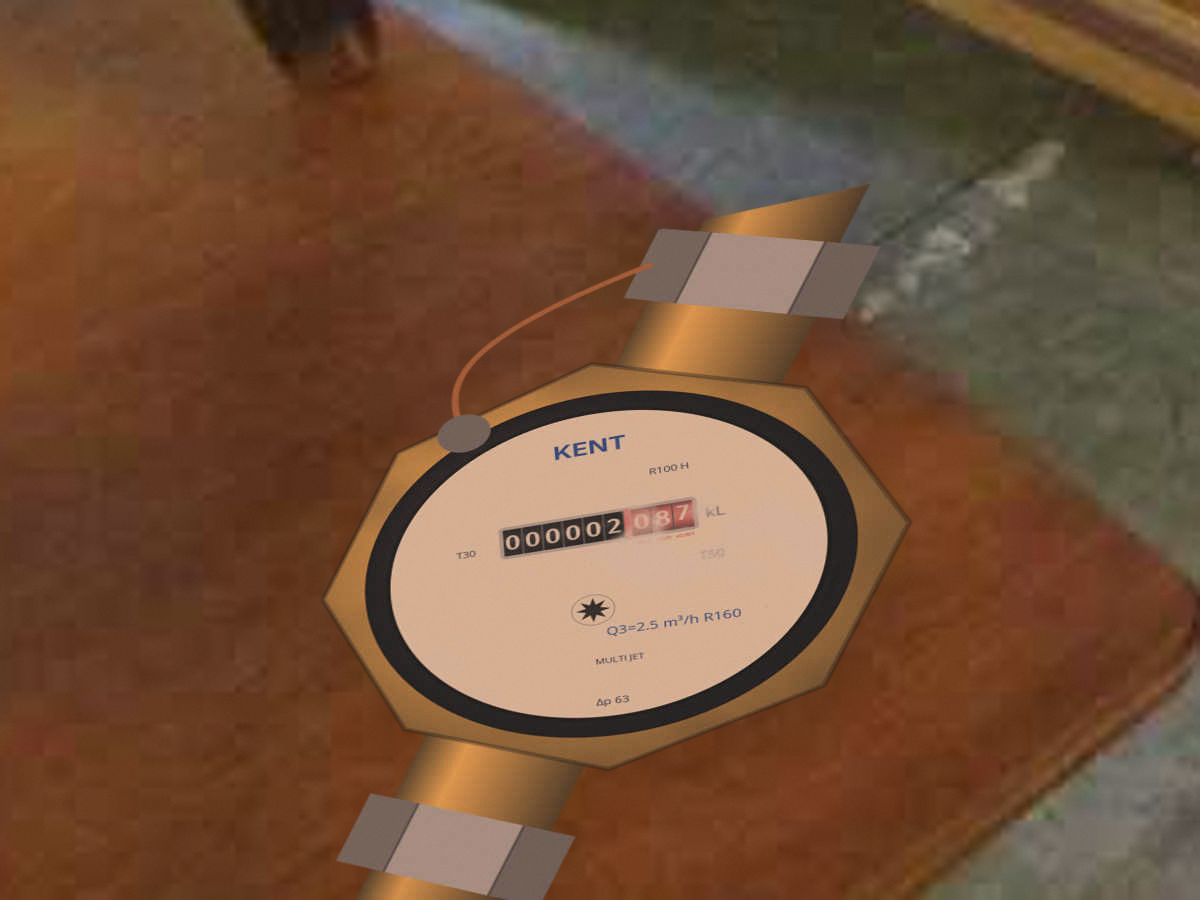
2.087 (kL)
